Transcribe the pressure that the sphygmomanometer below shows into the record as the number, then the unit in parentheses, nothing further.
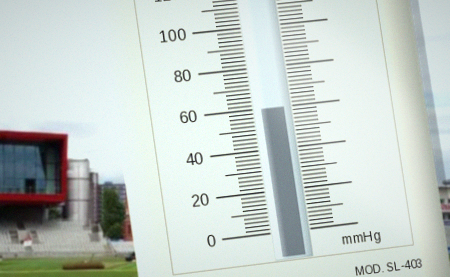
60 (mmHg)
